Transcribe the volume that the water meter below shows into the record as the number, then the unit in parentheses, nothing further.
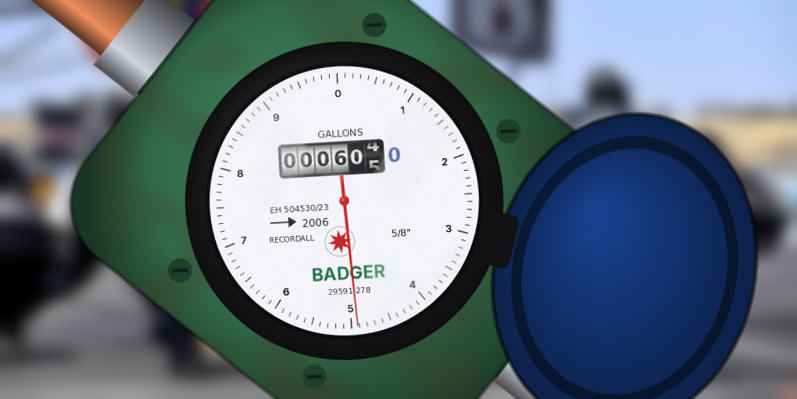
6044.9 (gal)
